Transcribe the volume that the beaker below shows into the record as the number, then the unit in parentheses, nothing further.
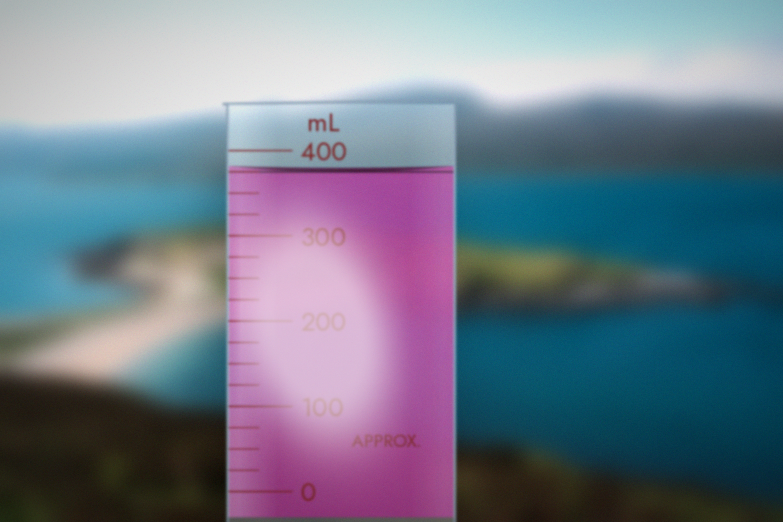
375 (mL)
